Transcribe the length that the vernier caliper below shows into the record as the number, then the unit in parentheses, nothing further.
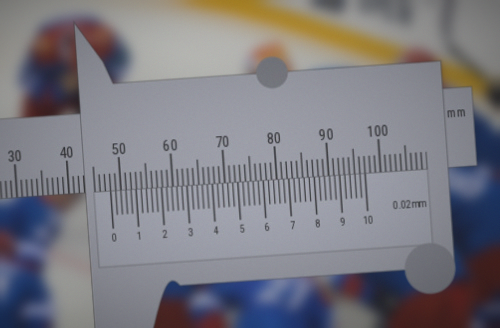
48.0 (mm)
